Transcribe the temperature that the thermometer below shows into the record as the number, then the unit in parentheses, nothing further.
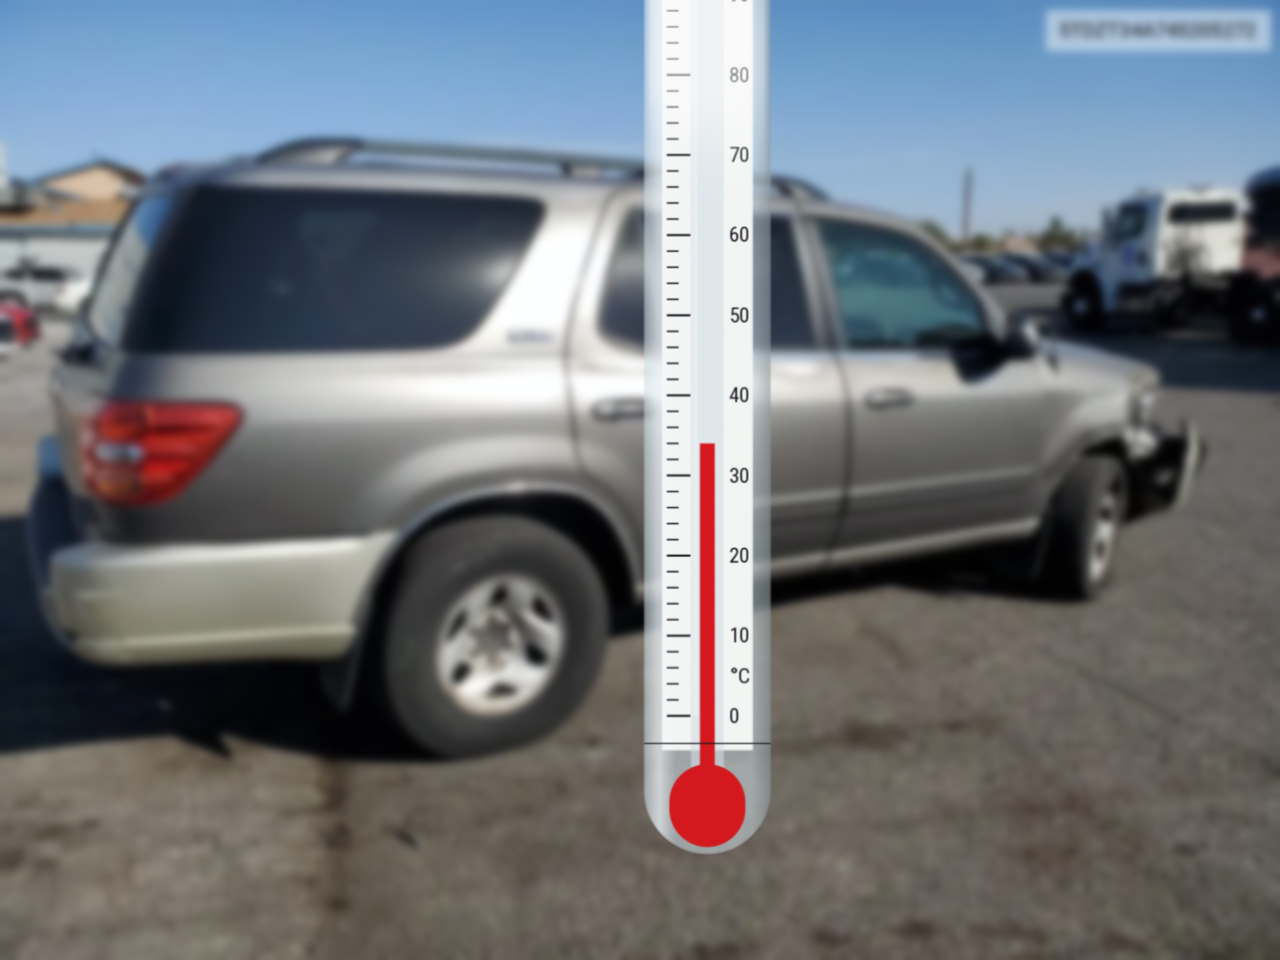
34 (°C)
